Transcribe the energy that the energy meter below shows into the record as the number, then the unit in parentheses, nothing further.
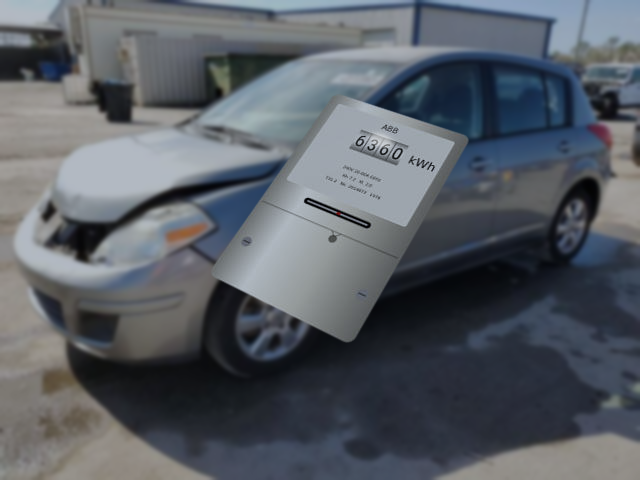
6360 (kWh)
